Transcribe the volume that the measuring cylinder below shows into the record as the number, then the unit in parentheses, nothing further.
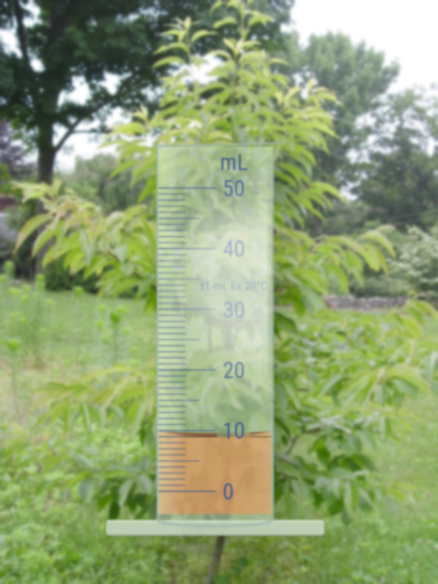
9 (mL)
